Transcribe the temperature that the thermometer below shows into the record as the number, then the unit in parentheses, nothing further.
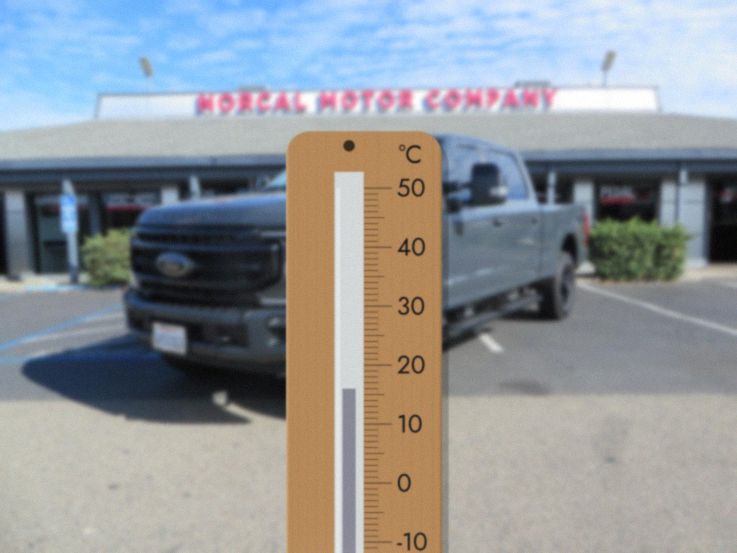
16 (°C)
